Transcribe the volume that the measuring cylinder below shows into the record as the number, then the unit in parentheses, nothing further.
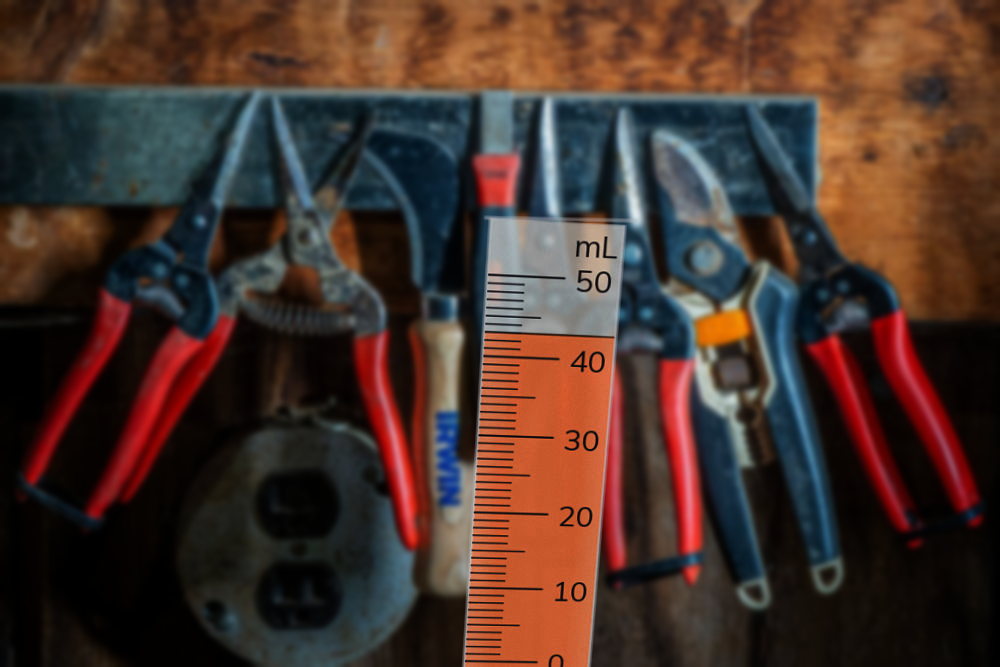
43 (mL)
